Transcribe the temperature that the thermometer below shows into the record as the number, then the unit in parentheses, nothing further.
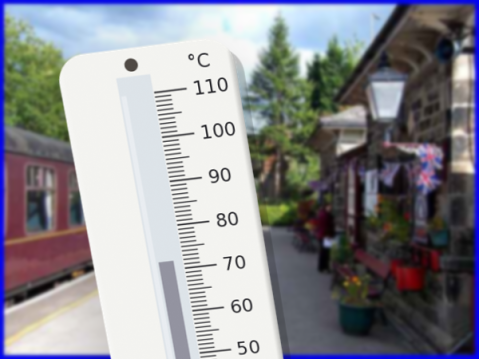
72 (°C)
